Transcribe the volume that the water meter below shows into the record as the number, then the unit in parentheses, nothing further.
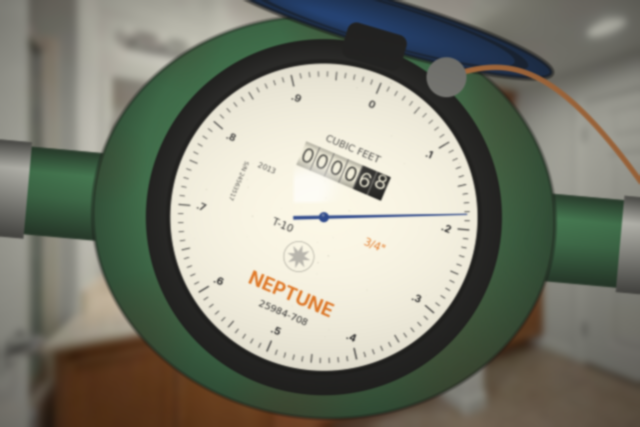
68.18 (ft³)
